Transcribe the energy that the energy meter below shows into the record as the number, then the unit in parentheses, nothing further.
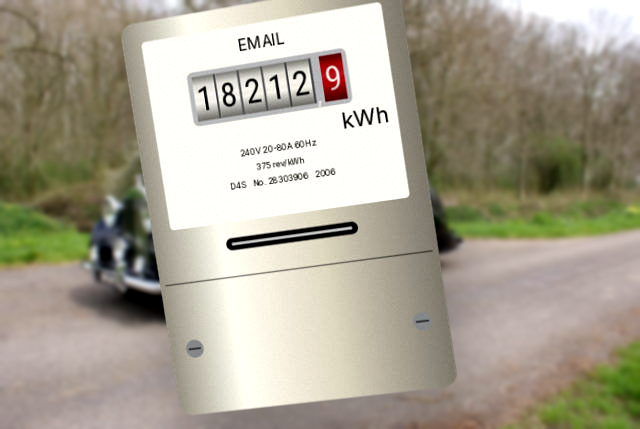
18212.9 (kWh)
